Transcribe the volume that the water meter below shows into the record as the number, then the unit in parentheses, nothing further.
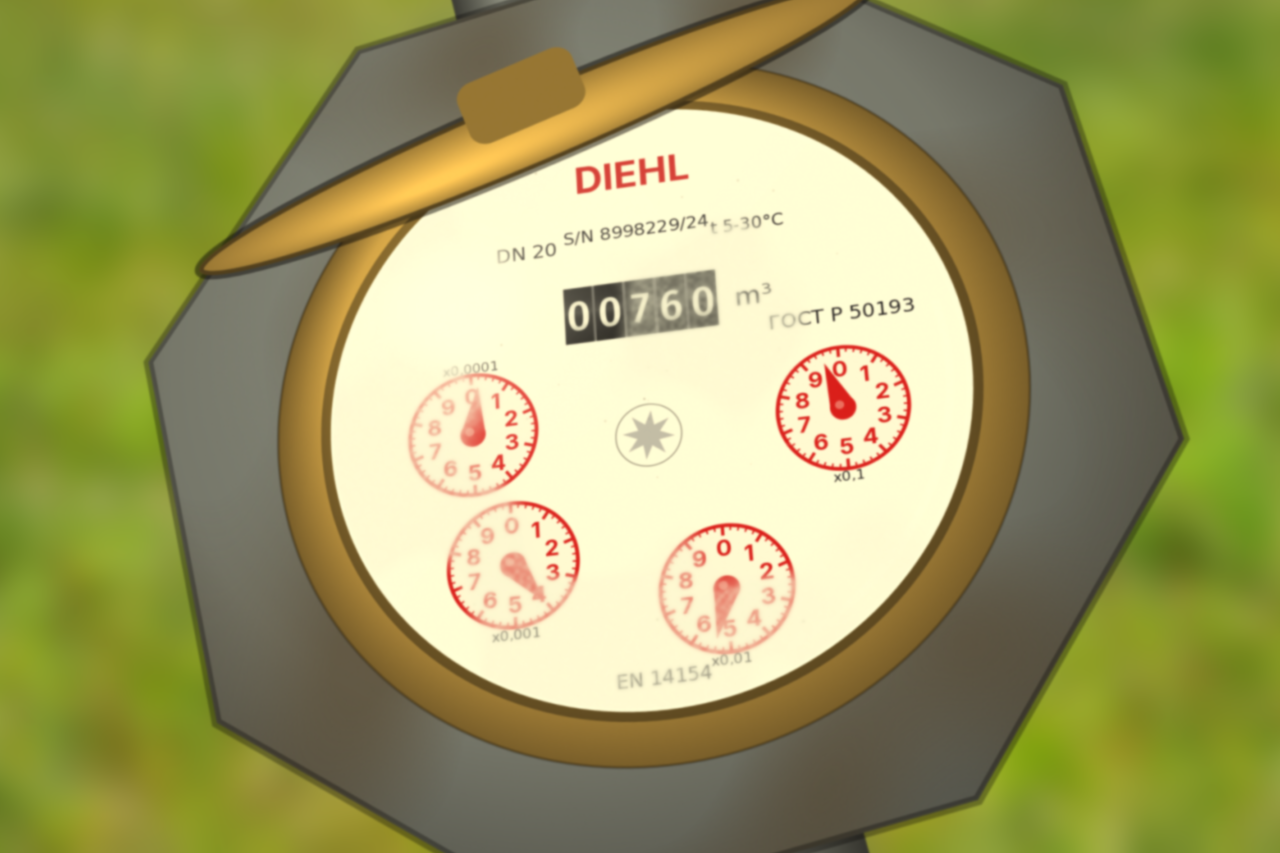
759.9540 (m³)
